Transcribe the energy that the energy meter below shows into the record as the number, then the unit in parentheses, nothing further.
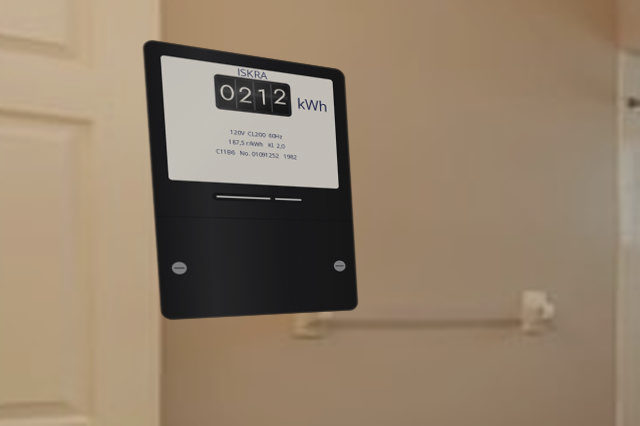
212 (kWh)
